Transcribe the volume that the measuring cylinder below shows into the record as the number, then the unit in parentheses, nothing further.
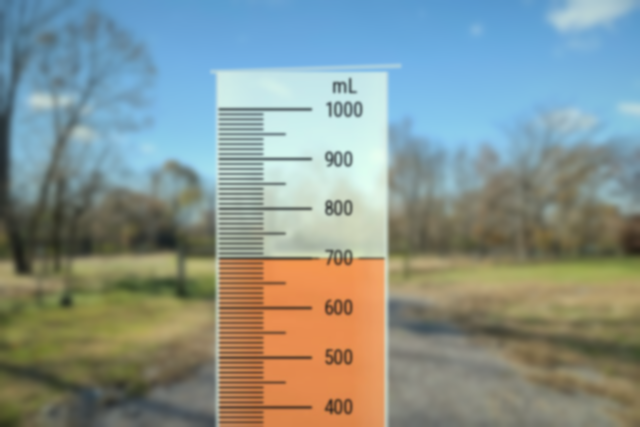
700 (mL)
